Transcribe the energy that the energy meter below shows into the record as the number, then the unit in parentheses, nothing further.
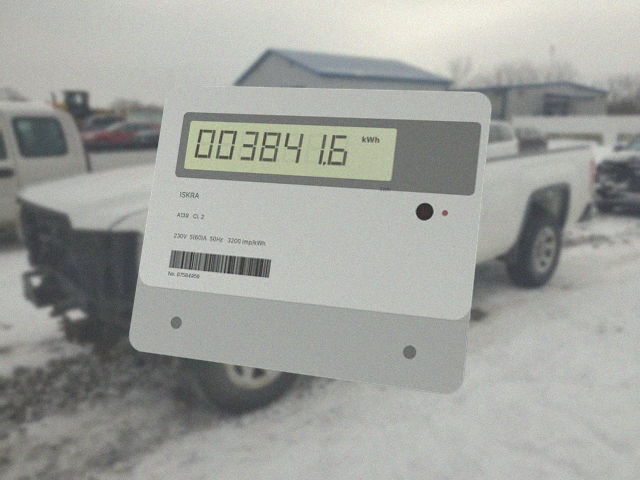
3841.6 (kWh)
